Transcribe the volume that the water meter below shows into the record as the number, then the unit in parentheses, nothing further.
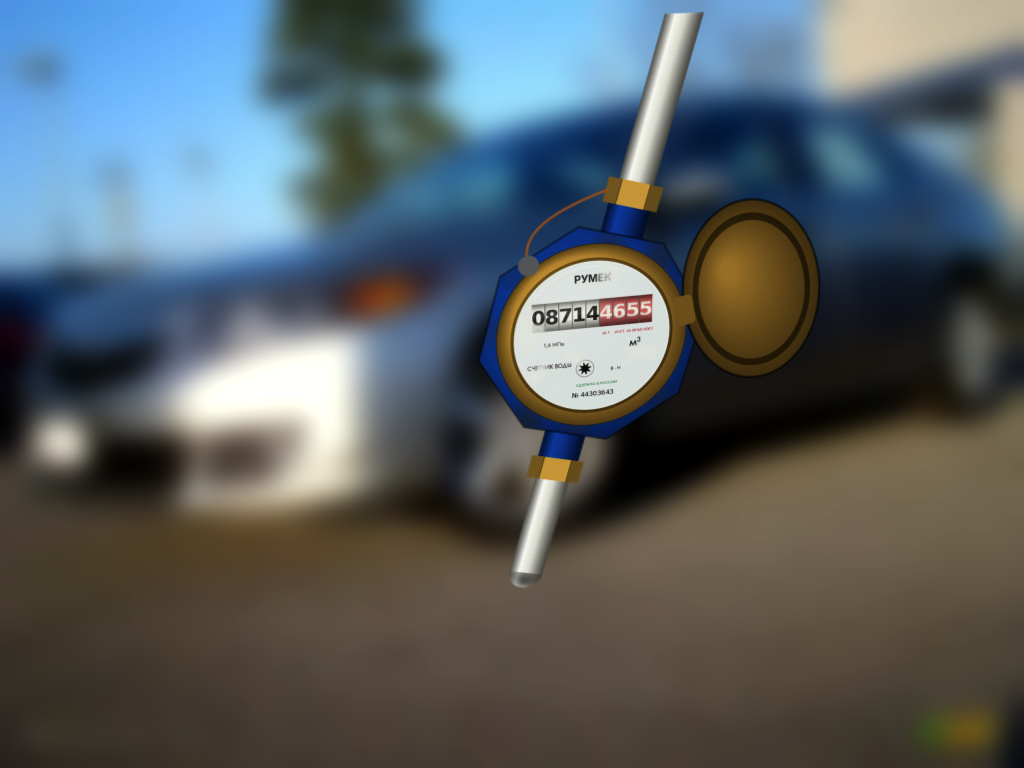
8714.4655 (m³)
